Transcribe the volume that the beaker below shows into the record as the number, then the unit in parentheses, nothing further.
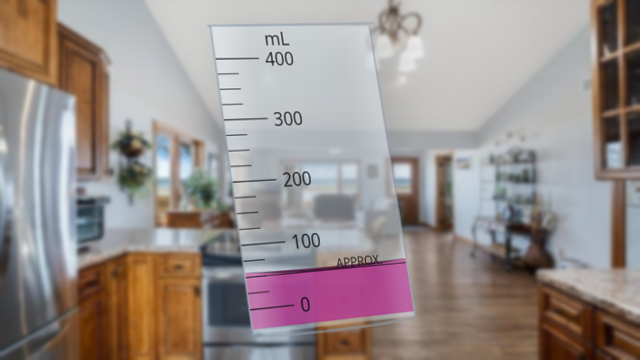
50 (mL)
